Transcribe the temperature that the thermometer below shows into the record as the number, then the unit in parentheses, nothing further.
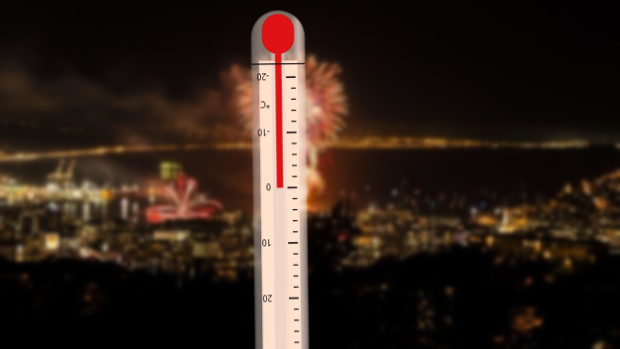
0 (°C)
